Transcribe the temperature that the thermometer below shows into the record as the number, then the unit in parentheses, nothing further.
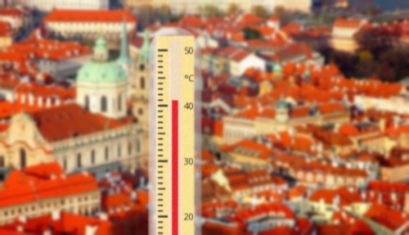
41 (°C)
